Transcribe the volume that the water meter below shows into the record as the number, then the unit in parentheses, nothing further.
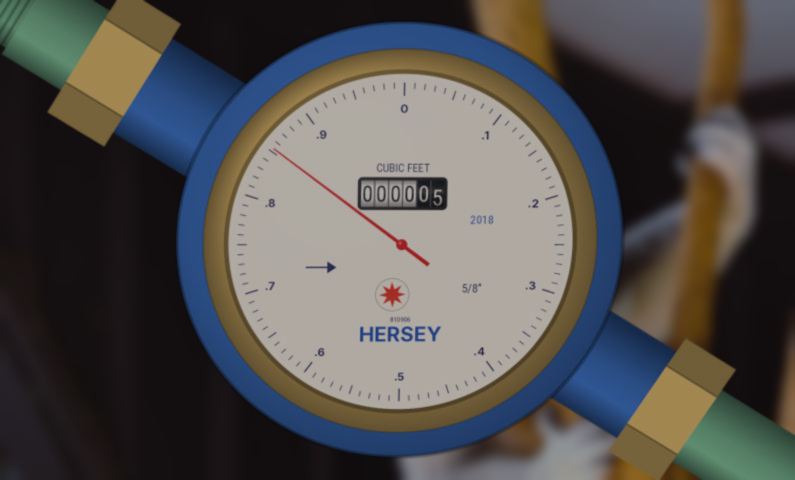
4.85 (ft³)
